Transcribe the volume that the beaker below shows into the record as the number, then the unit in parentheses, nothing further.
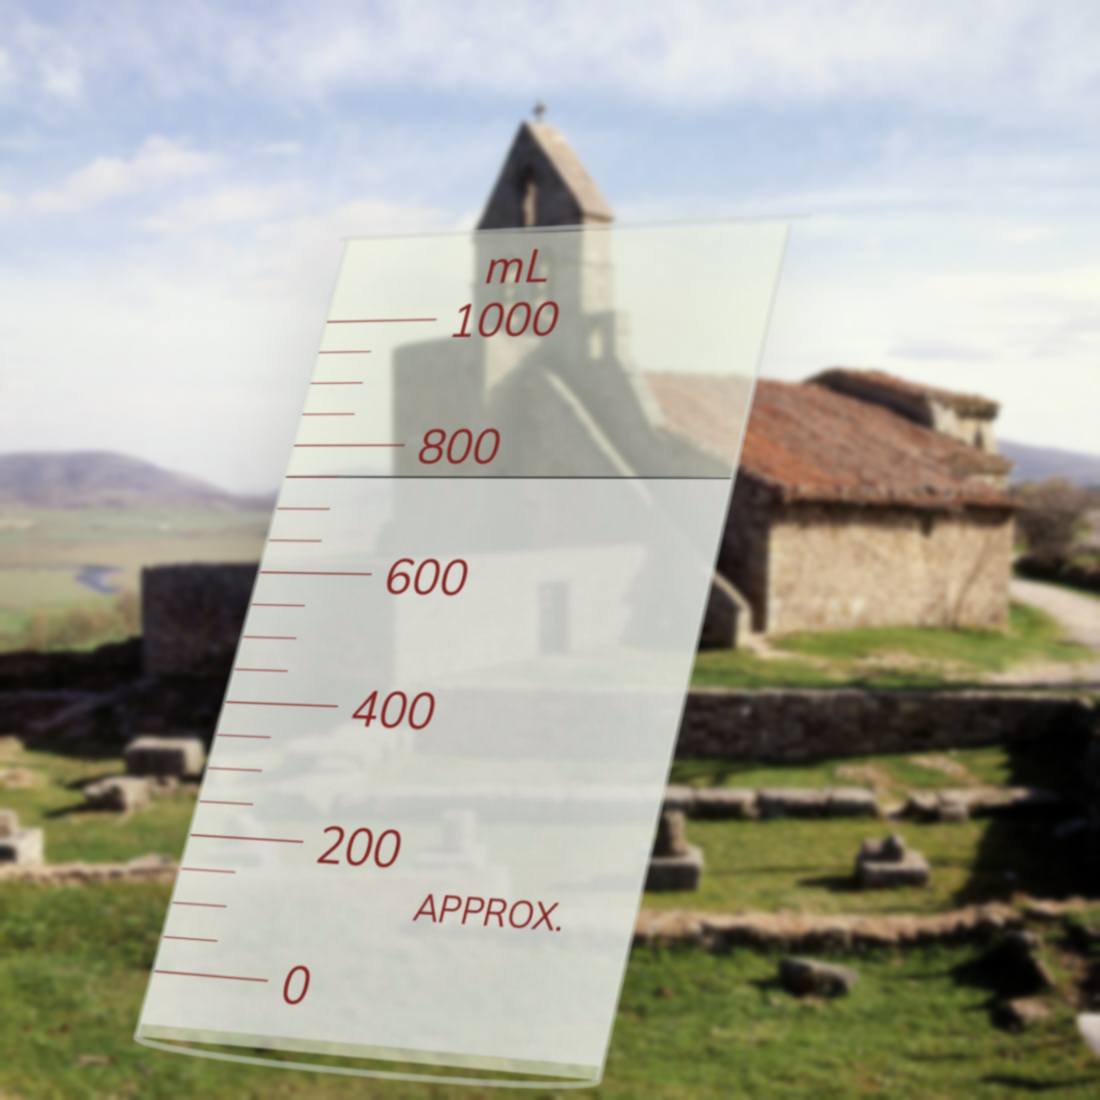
750 (mL)
